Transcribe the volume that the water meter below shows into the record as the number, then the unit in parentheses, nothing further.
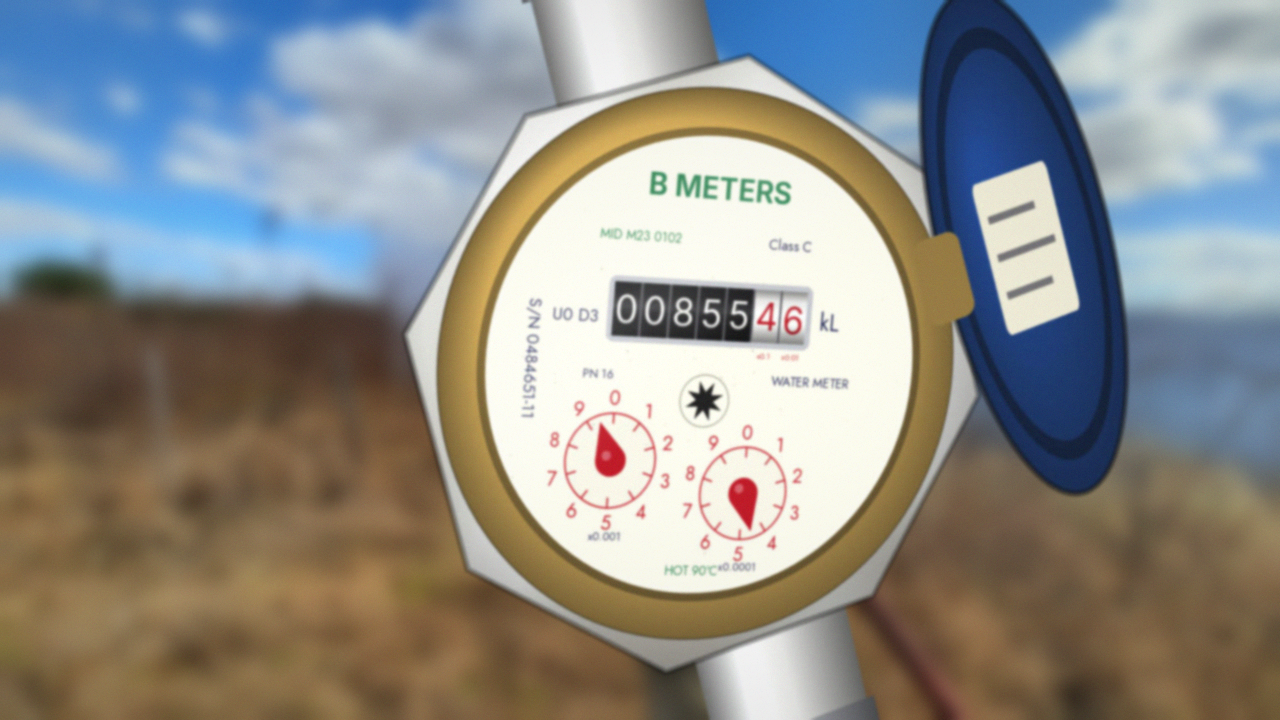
855.4594 (kL)
